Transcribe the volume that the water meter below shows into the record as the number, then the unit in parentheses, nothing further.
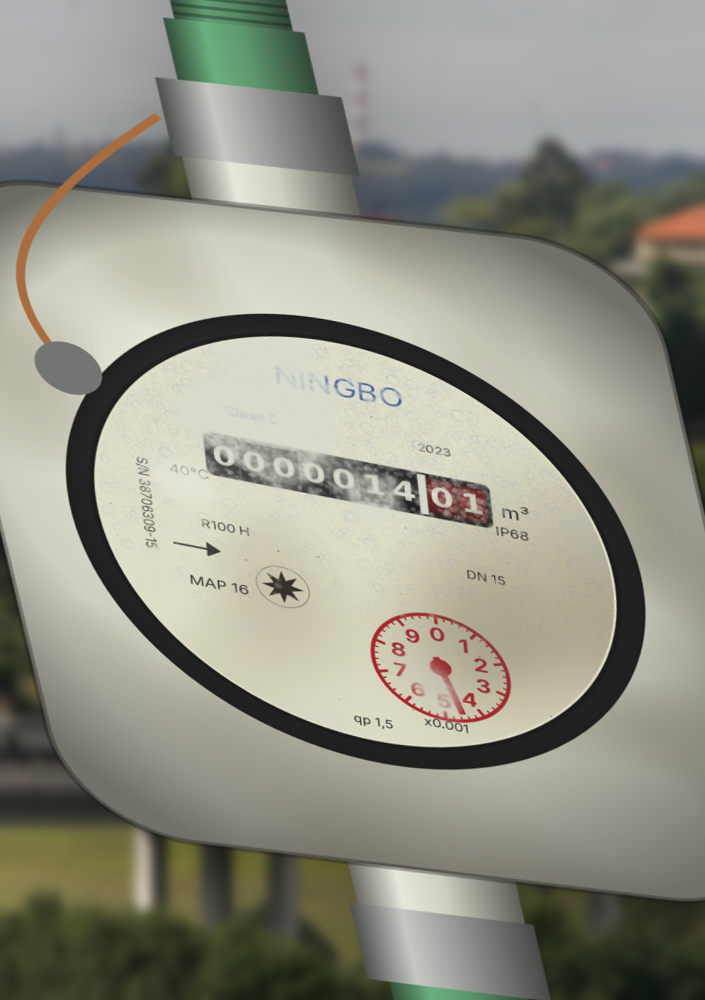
14.014 (m³)
